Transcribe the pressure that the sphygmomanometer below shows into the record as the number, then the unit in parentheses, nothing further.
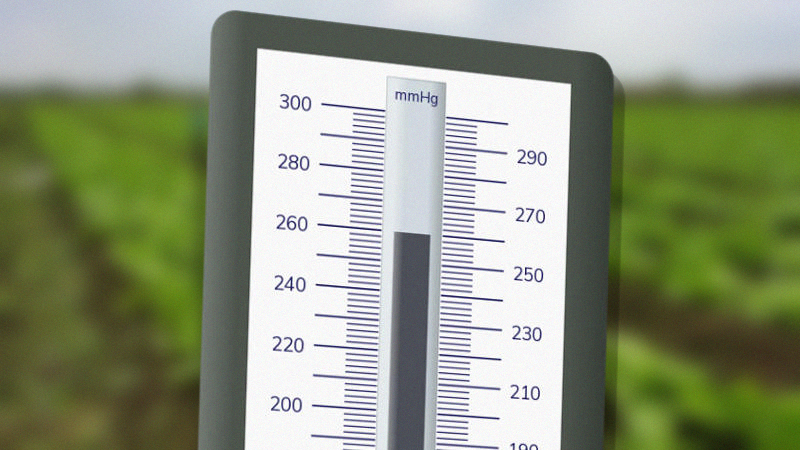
260 (mmHg)
